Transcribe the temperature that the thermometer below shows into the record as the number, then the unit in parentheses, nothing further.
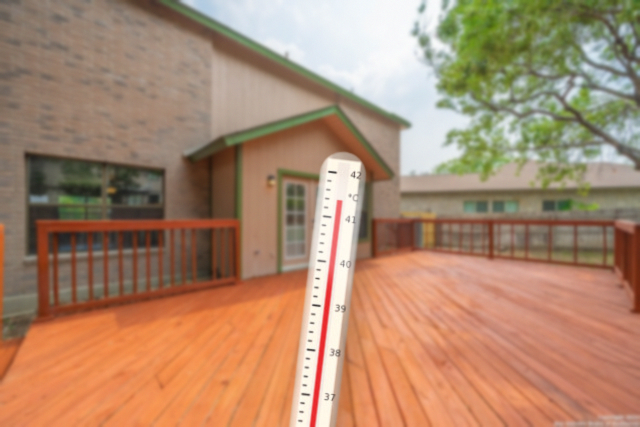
41.4 (°C)
